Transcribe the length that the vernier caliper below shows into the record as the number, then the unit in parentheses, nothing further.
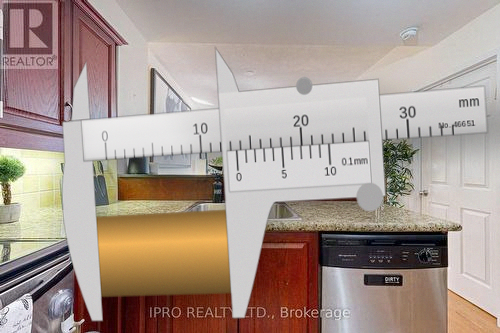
13.6 (mm)
